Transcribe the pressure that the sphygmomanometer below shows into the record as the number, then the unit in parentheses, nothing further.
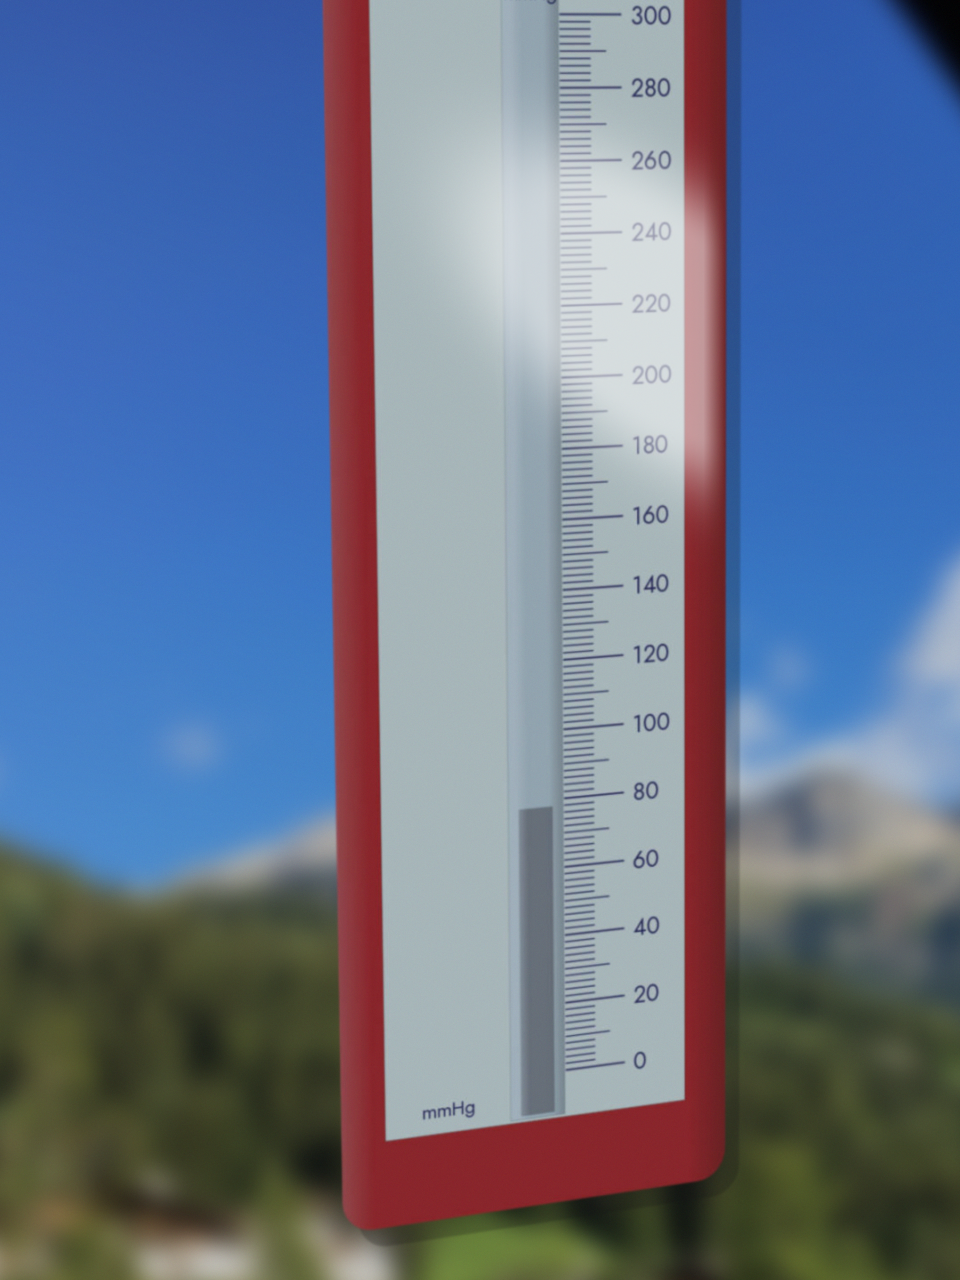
78 (mmHg)
